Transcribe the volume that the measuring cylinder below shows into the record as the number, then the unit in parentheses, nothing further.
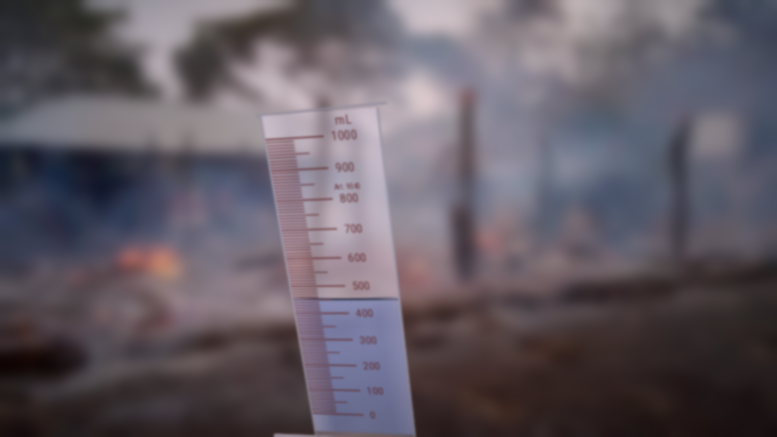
450 (mL)
